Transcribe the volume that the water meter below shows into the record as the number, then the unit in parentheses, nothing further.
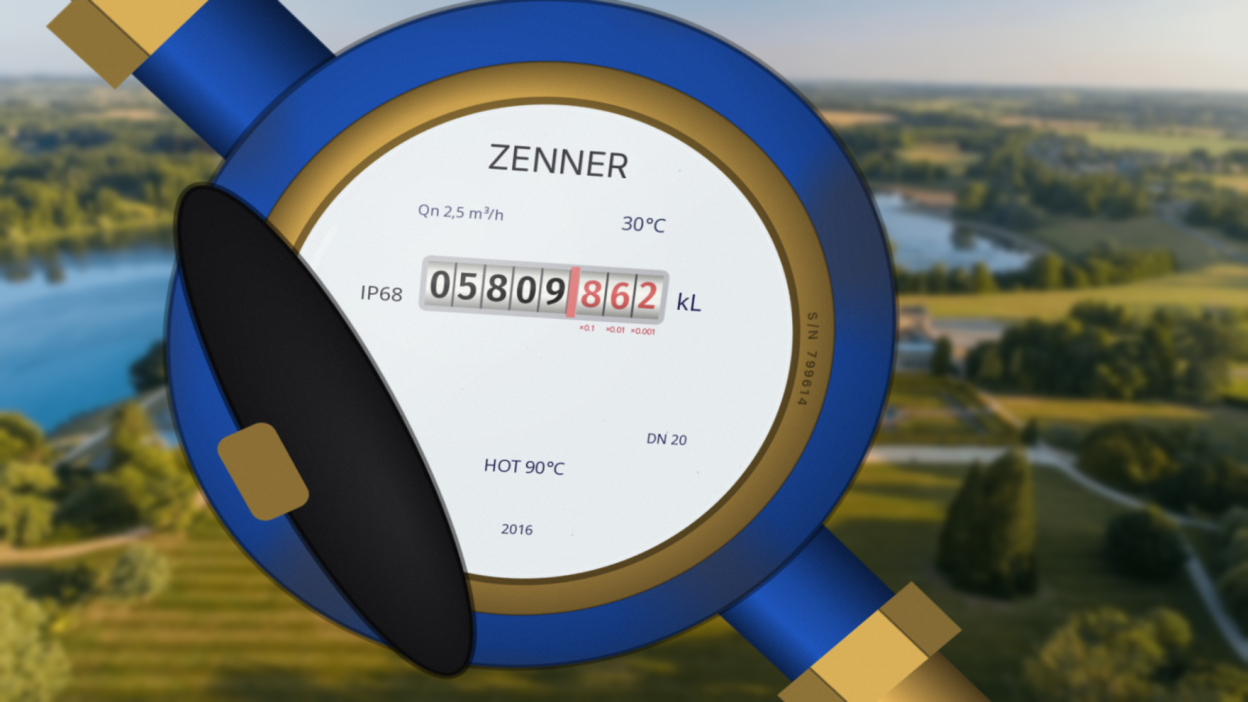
5809.862 (kL)
